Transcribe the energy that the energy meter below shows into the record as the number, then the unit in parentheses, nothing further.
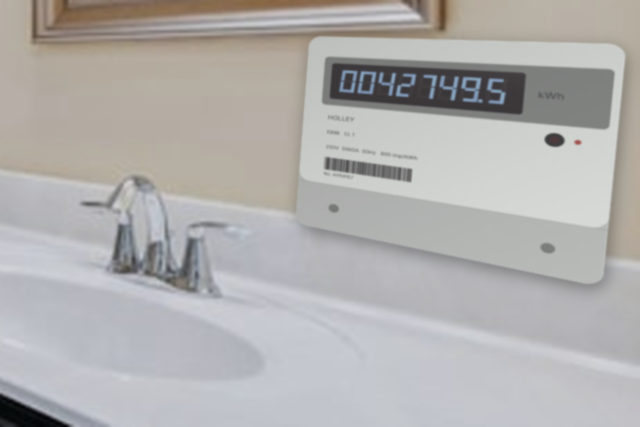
42749.5 (kWh)
